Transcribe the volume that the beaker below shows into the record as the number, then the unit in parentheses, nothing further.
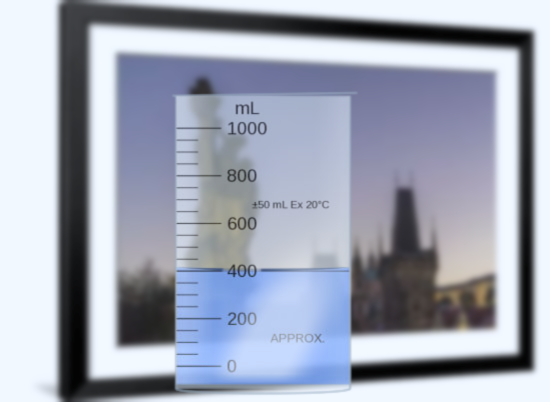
400 (mL)
